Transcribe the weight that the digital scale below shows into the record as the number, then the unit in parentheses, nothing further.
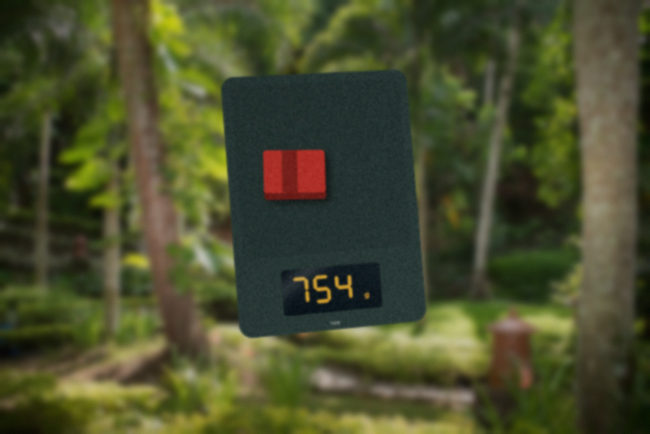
754 (g)
